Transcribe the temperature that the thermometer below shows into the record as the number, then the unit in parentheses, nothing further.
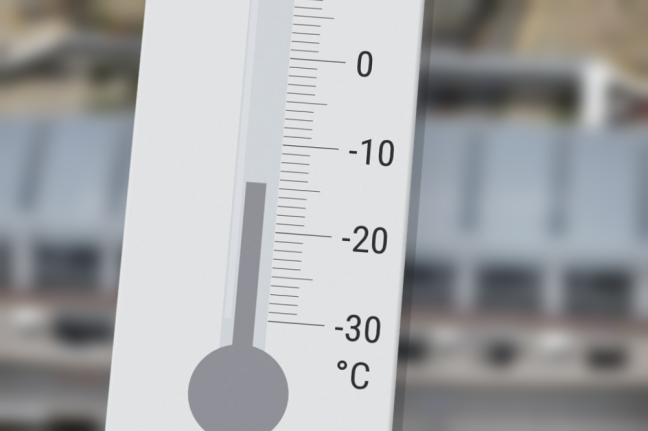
-14.5 (°C)
